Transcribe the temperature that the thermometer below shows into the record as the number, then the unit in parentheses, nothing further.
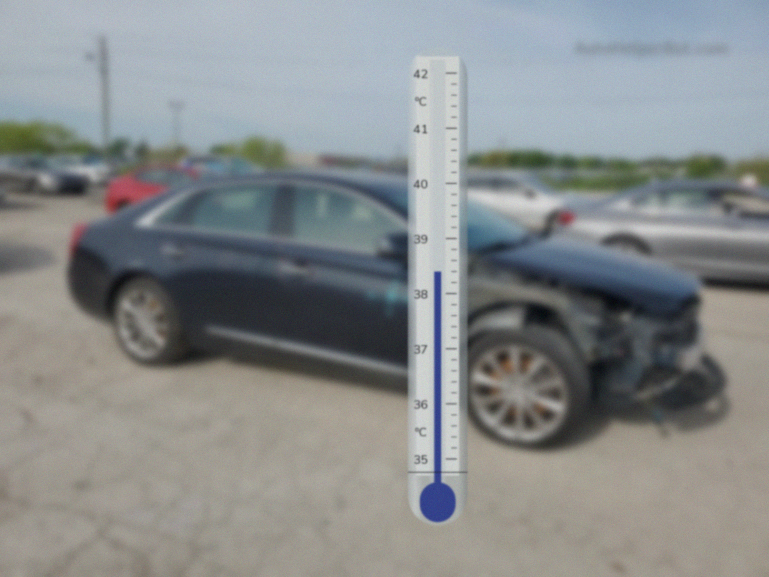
38.4 (°C)
